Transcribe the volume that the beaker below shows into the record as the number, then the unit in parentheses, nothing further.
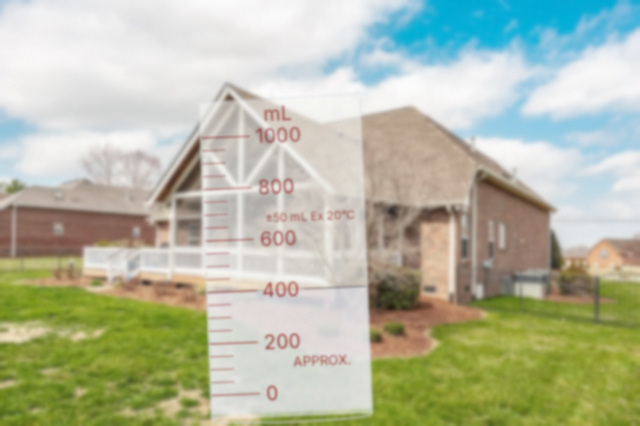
400 (mL)
